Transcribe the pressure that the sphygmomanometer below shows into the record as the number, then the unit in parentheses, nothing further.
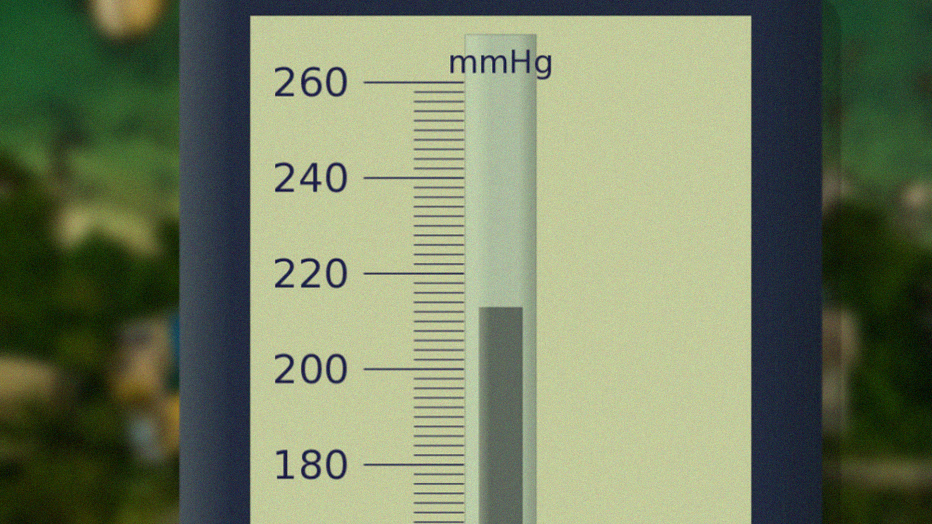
213 (mmHg)
